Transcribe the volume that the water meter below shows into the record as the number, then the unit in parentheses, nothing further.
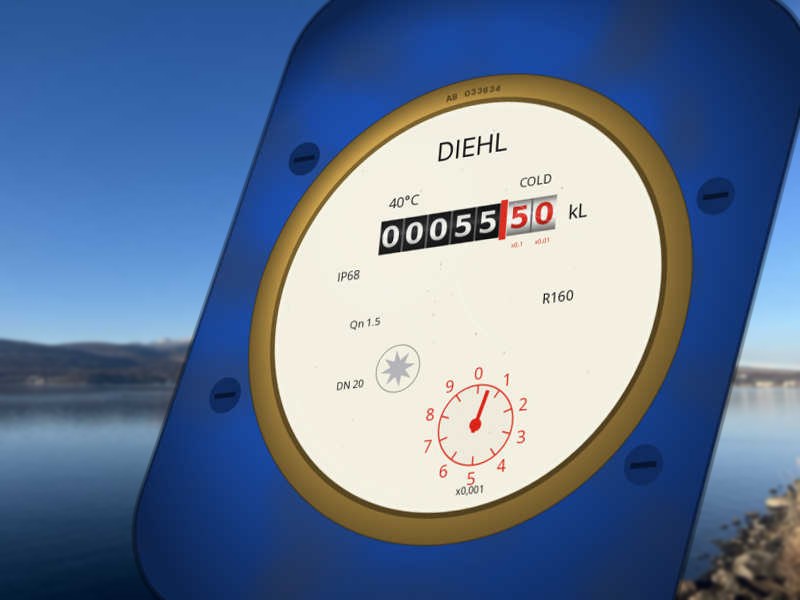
55.500 (kL)
